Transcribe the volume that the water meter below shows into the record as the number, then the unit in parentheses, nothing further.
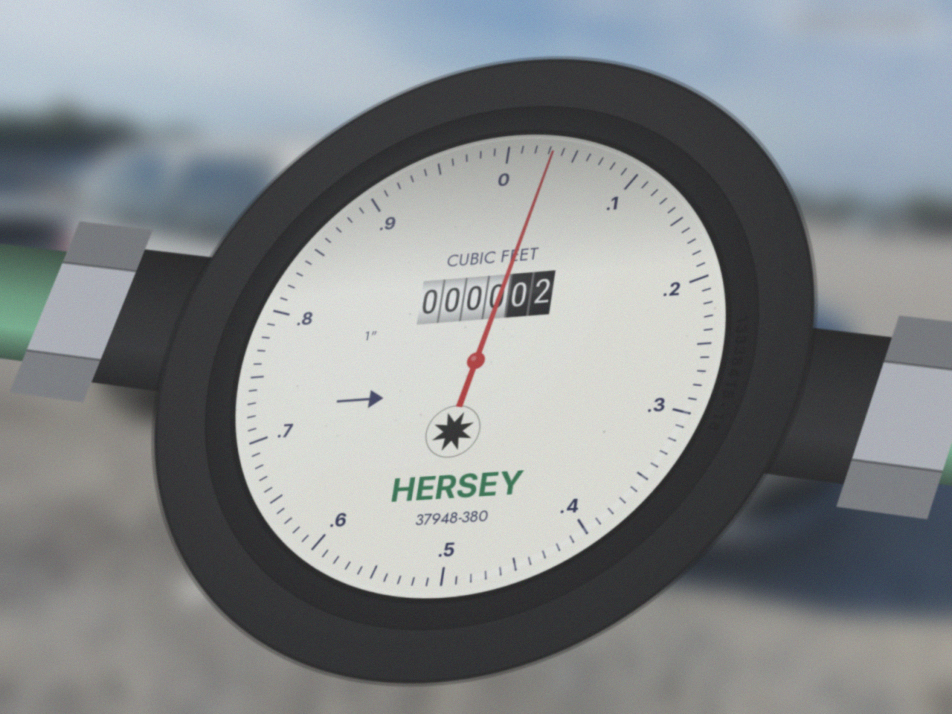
2.03 (ft³)
